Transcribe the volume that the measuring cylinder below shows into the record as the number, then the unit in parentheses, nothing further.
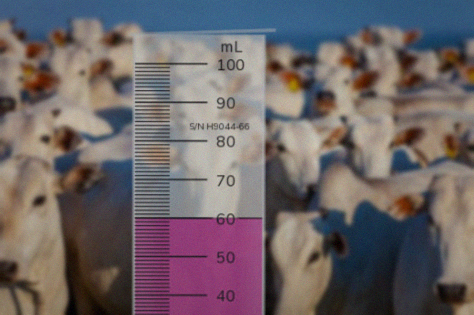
60 (mL)
